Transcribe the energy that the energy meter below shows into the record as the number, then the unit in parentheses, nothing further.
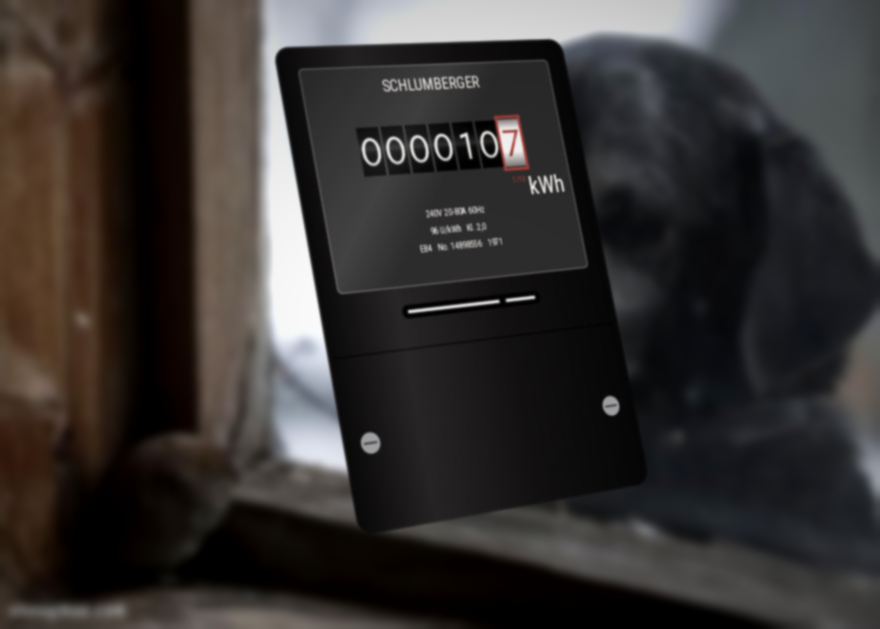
10.7 (kWh)
